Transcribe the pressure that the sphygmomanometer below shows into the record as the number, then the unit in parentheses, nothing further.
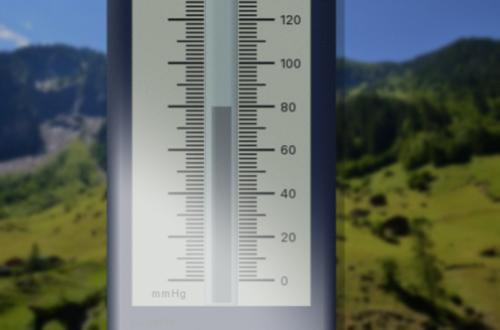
80 (mmHg)
